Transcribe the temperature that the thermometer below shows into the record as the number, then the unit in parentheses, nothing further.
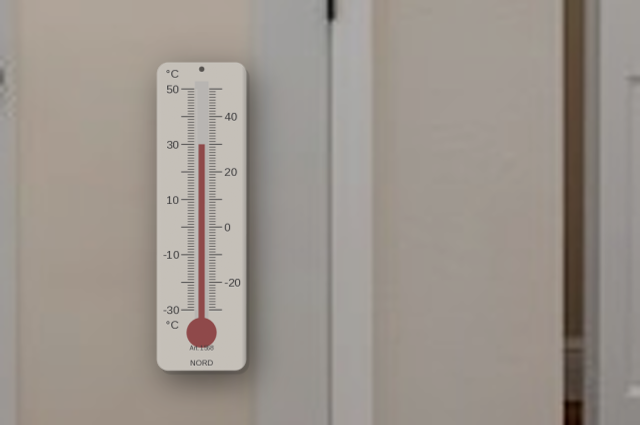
30 (°C)
